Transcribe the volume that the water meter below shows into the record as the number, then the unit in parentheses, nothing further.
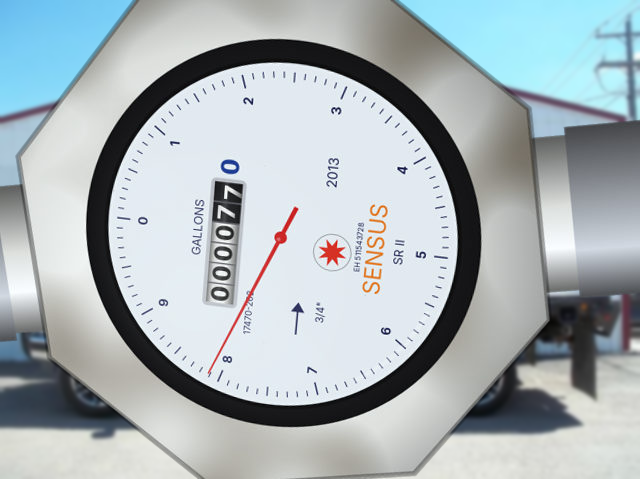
768.1 (gal)
